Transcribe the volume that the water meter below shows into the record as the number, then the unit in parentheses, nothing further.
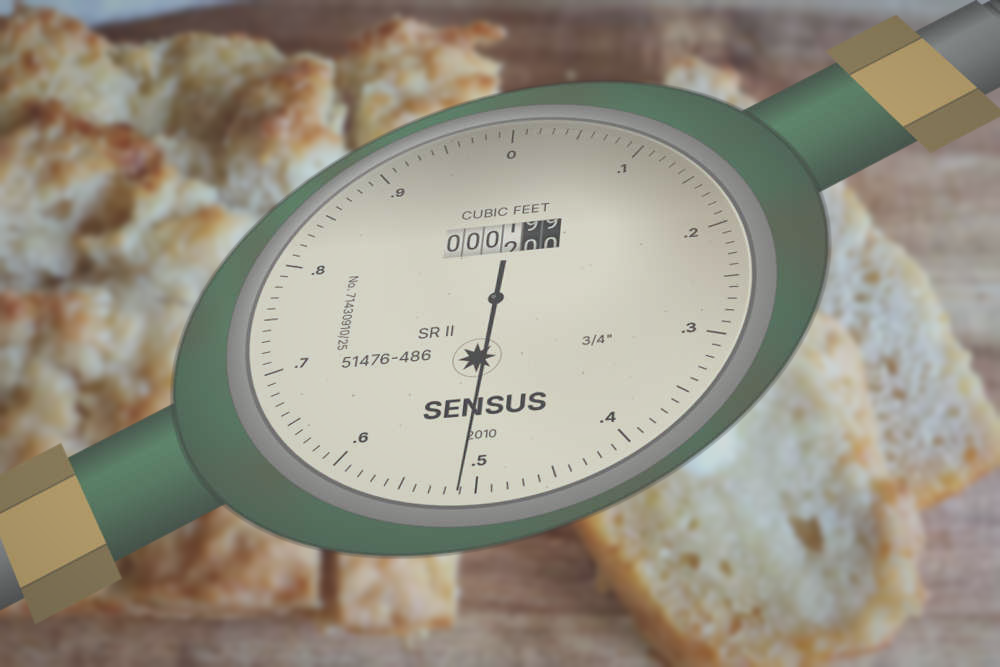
199.51 (ft³)
